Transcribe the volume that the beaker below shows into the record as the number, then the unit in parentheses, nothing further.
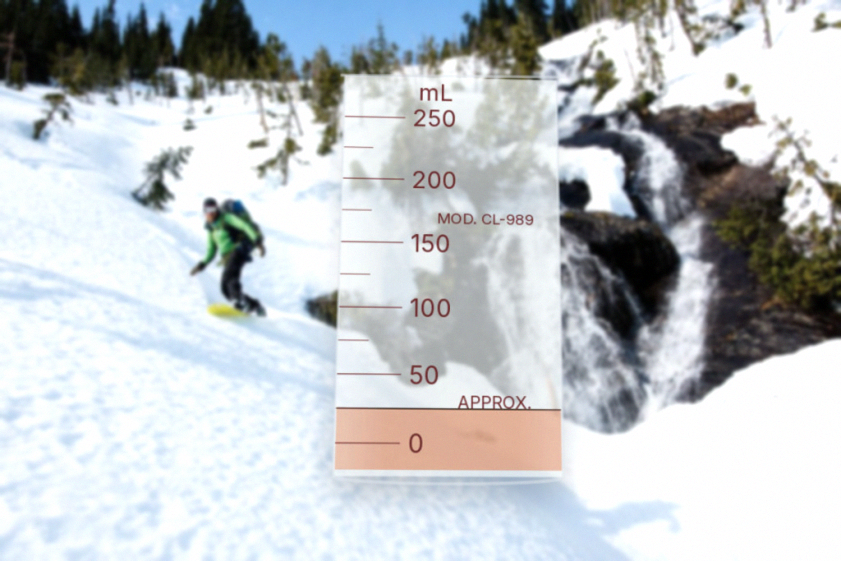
25 (mL)
